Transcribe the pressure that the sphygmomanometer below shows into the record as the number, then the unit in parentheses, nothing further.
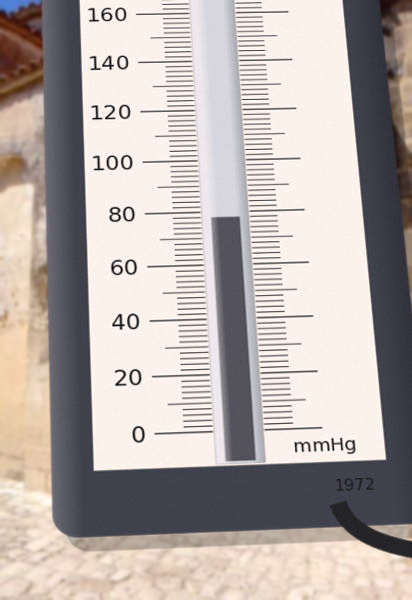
78 (mmHg)
